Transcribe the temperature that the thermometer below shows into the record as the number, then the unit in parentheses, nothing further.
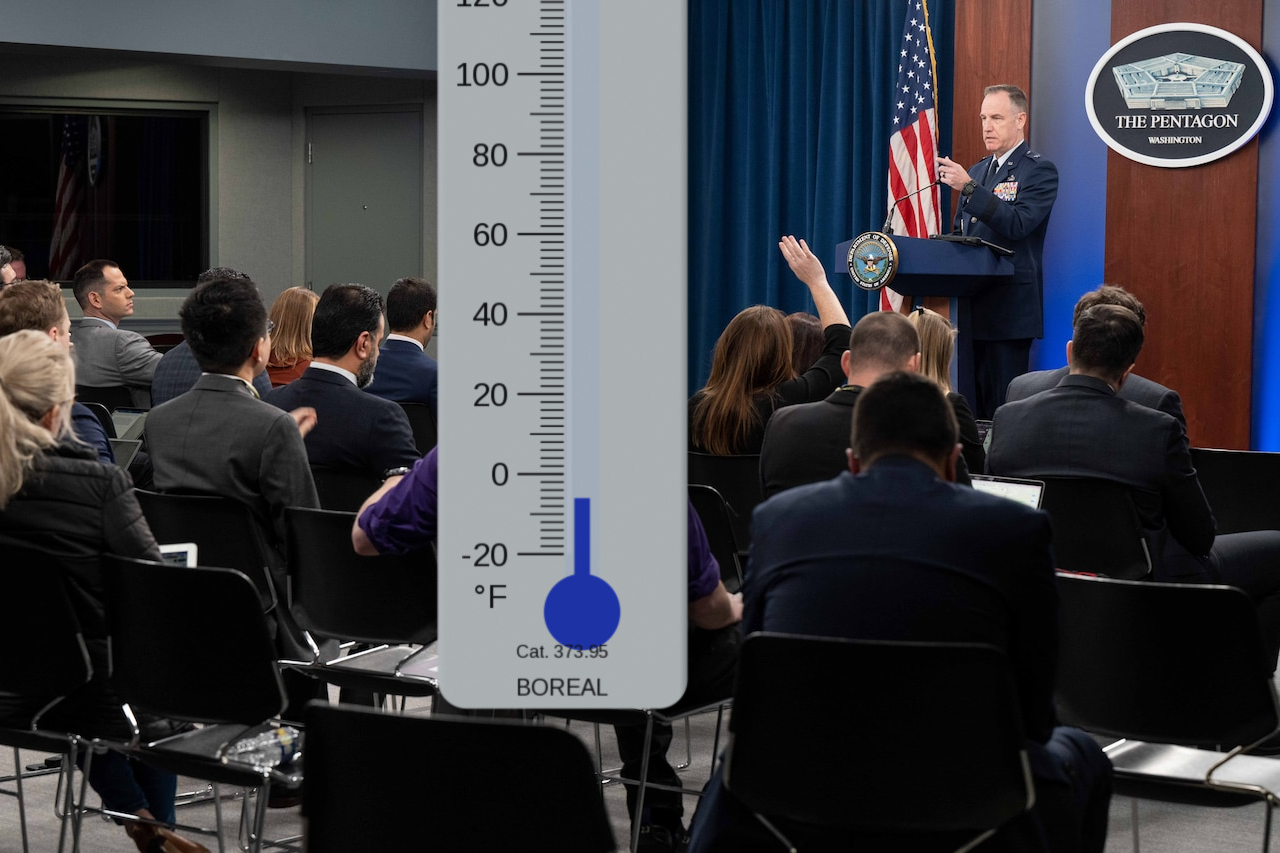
-6 (°F)
